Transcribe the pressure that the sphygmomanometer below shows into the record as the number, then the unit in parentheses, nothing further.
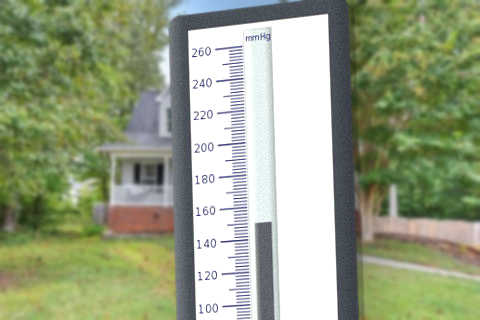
150 (mmHg)
